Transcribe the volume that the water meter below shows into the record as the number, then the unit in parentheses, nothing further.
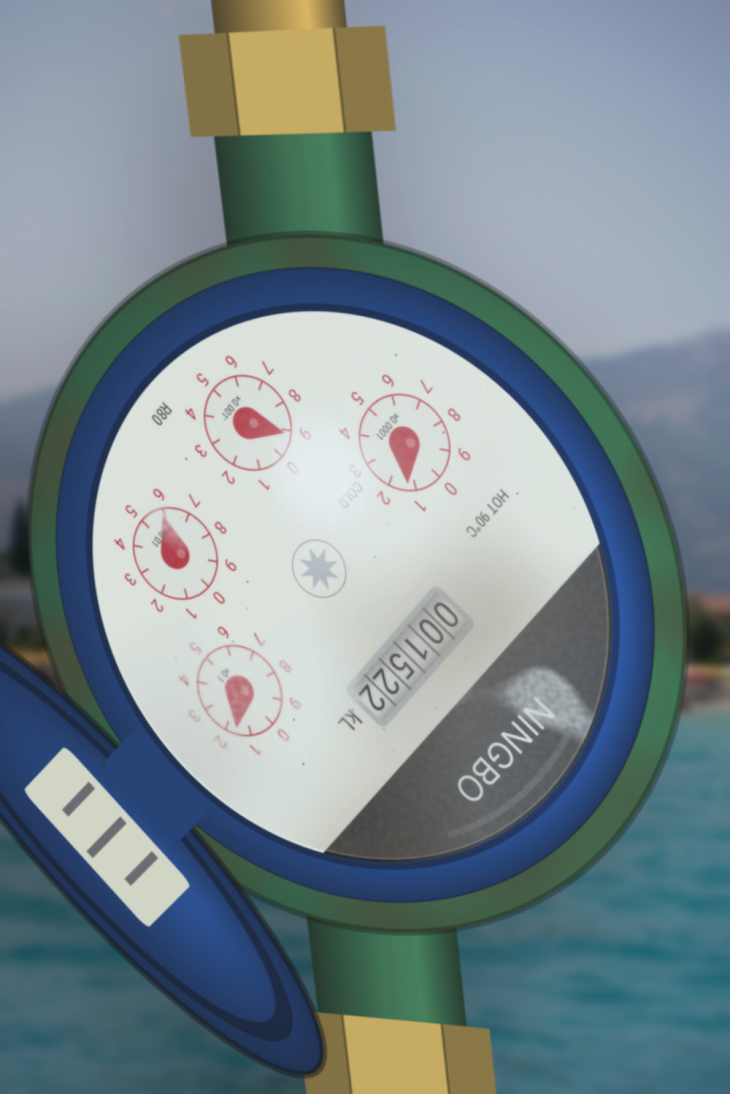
1522.1591 (kL)
